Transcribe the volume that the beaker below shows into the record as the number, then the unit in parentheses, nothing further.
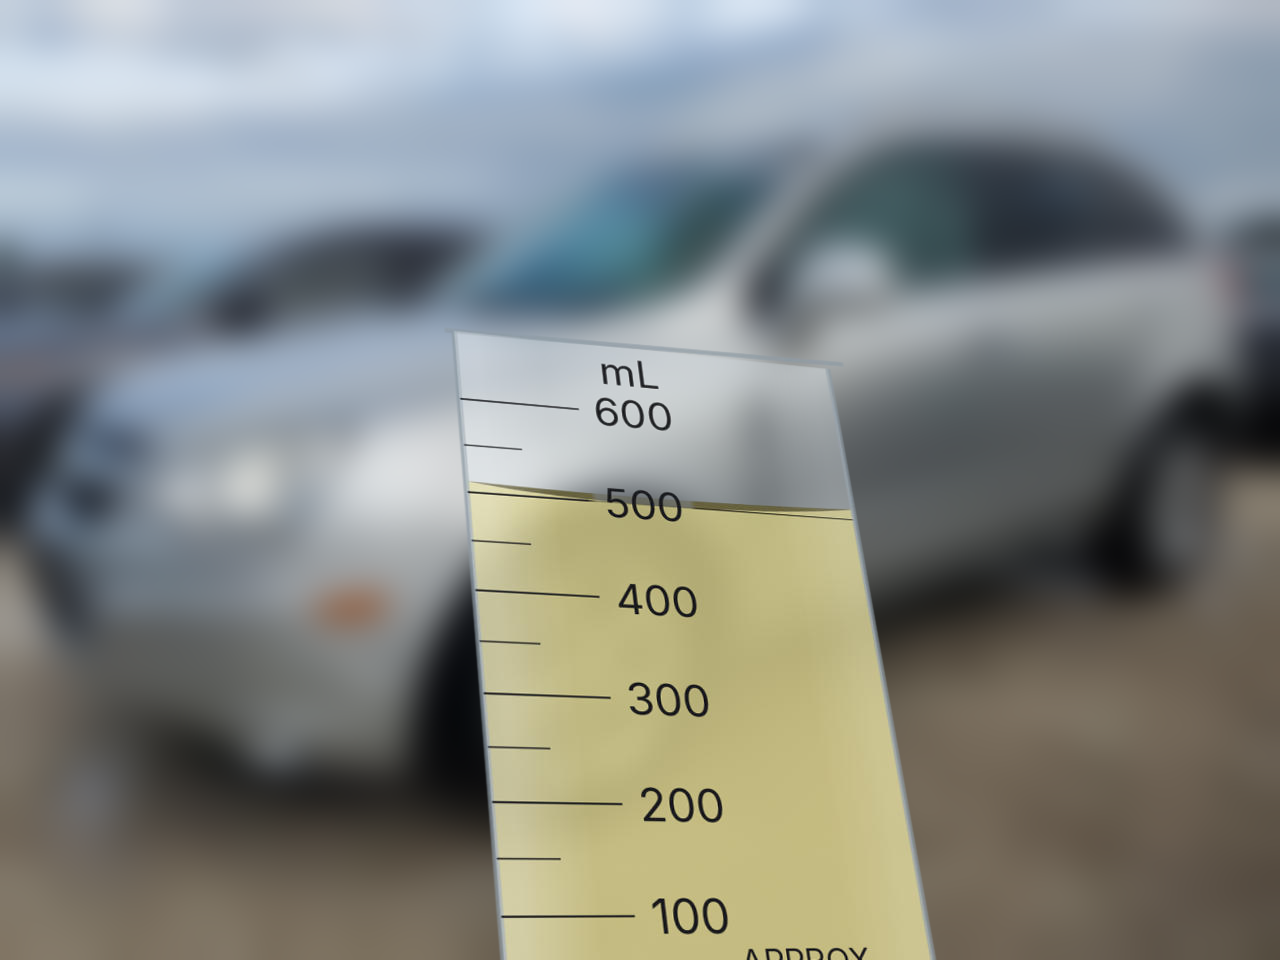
500 (mL)
